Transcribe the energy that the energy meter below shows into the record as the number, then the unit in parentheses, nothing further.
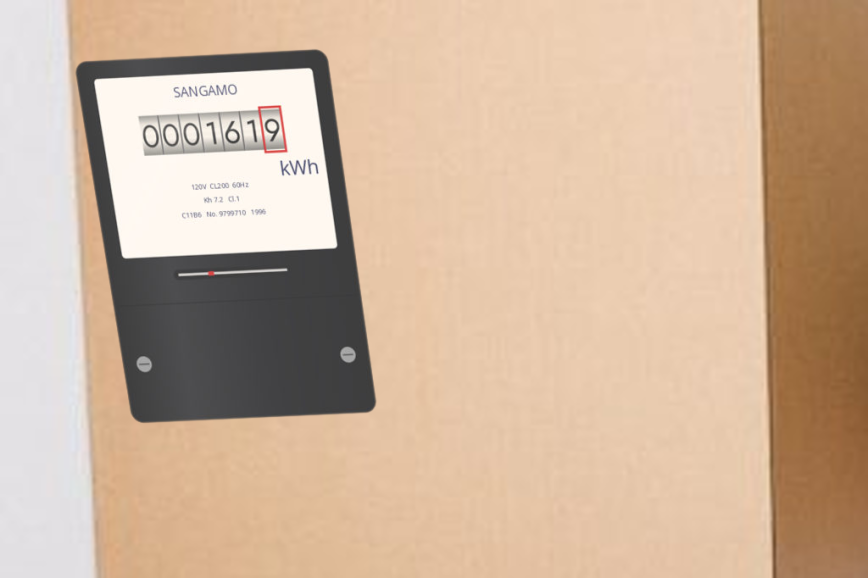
161.9 (kWh)
